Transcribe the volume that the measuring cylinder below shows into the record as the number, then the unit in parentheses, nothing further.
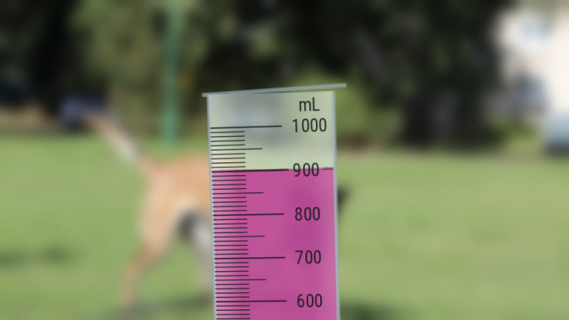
900 (mL)
